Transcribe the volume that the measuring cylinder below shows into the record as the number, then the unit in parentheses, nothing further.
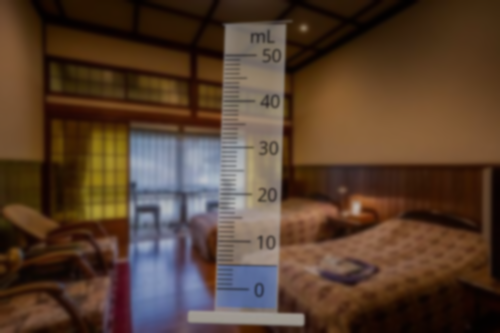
5 (mL)
